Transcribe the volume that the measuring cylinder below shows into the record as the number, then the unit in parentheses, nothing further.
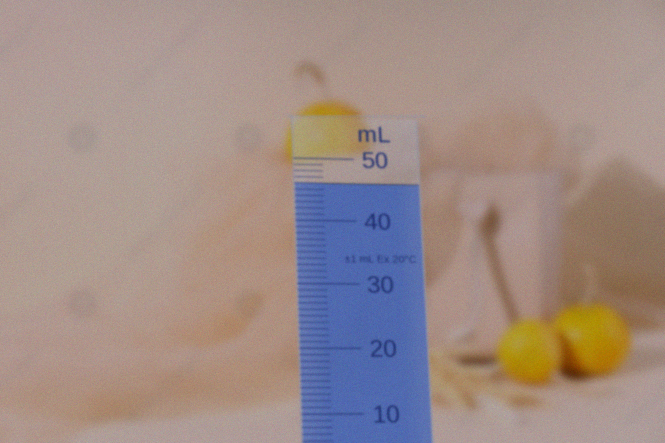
46 (mL)
